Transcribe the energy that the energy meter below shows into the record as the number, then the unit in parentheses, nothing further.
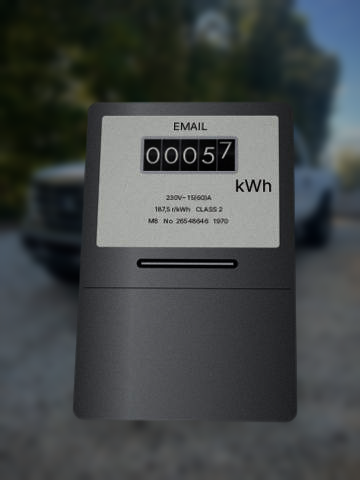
57 (kWh)
